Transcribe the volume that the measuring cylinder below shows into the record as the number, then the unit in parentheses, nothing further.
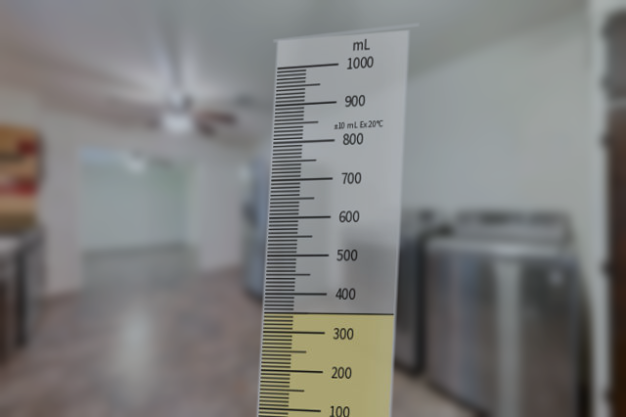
350 (mL)
